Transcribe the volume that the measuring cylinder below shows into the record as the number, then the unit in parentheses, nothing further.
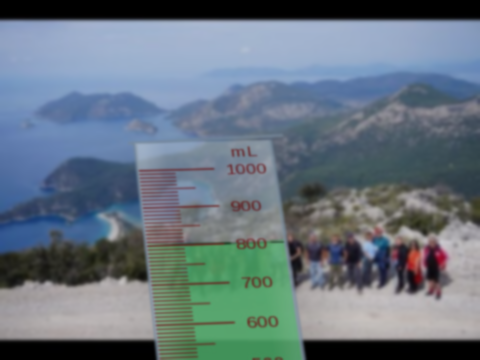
800 (mL)
